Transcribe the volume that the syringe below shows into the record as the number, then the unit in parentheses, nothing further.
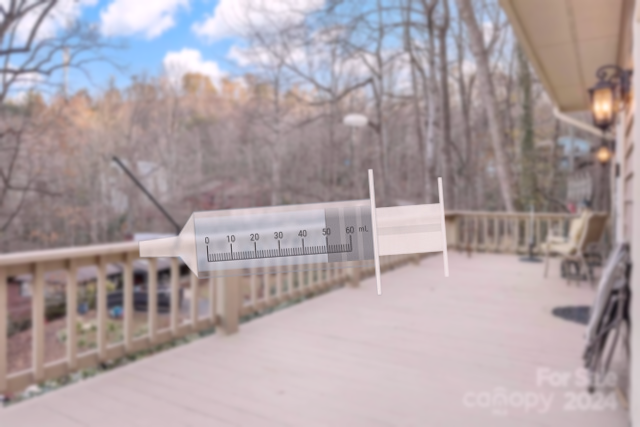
50 (mL)
